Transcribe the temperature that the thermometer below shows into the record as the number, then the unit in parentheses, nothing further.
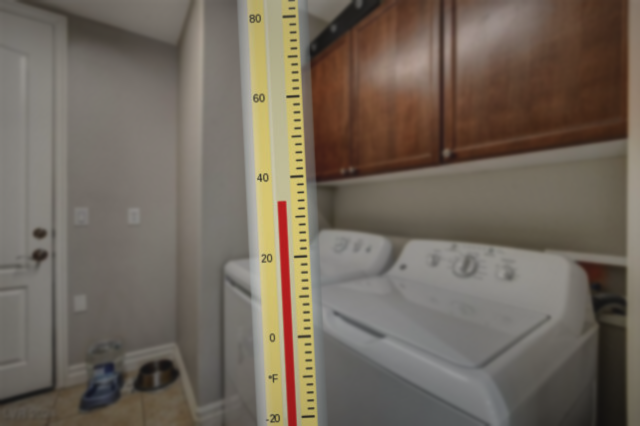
34 (°F)
